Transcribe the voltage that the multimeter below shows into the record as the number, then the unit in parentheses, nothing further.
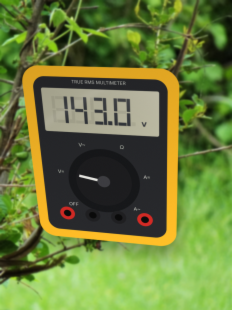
143.0 (V)
